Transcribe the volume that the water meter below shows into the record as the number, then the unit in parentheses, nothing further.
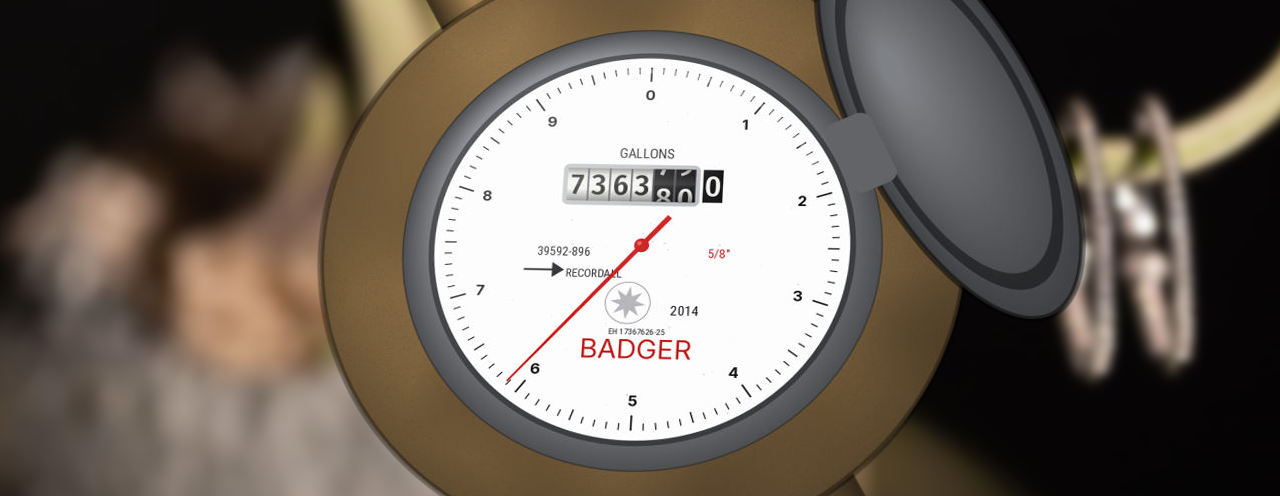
7363796.1 (gal)
